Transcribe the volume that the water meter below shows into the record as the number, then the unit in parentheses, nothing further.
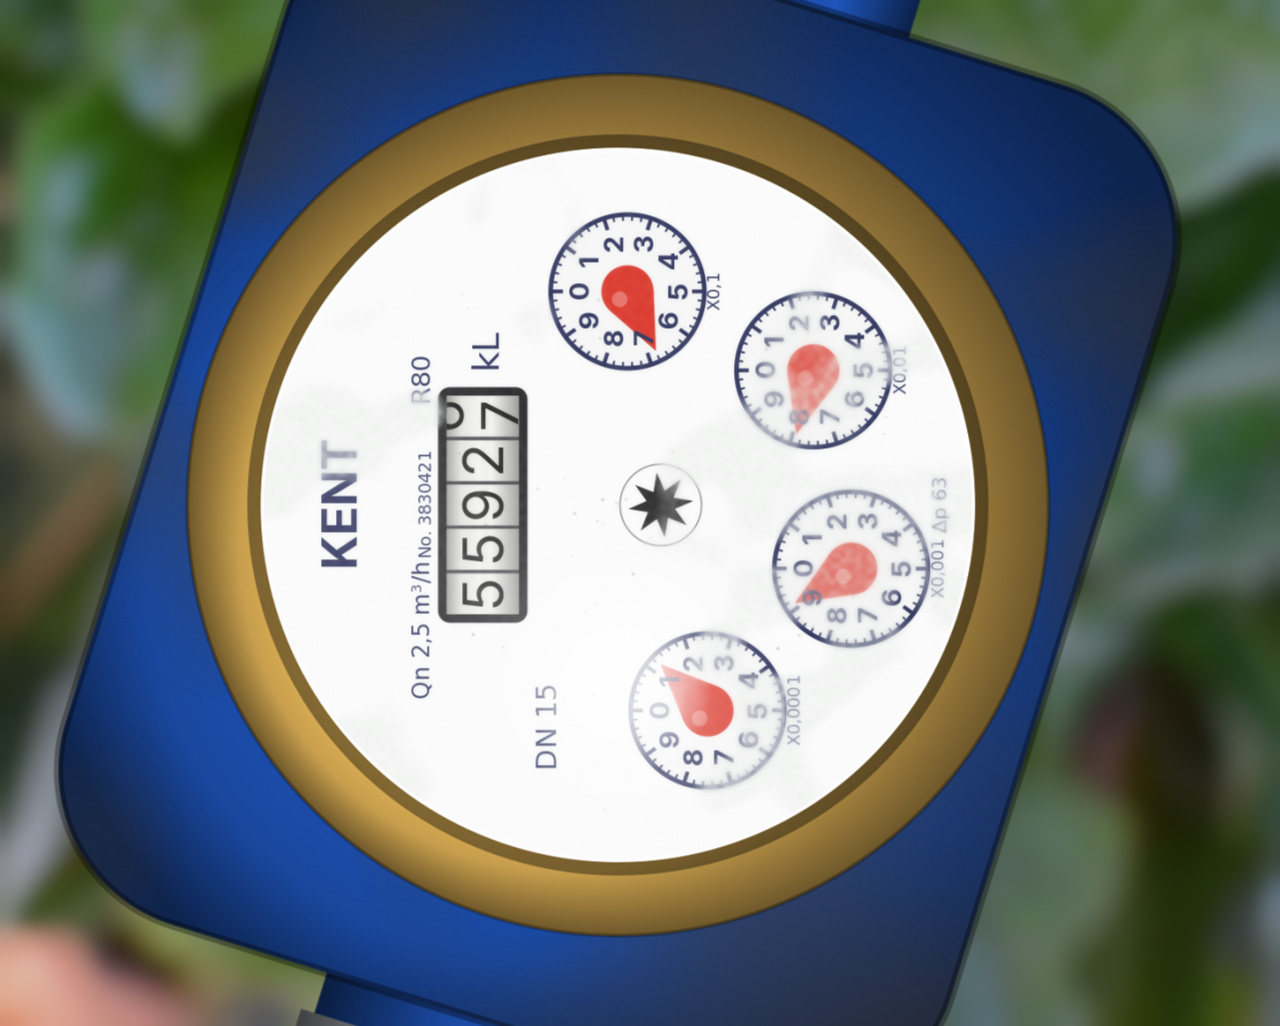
55926.6791 (kL)
